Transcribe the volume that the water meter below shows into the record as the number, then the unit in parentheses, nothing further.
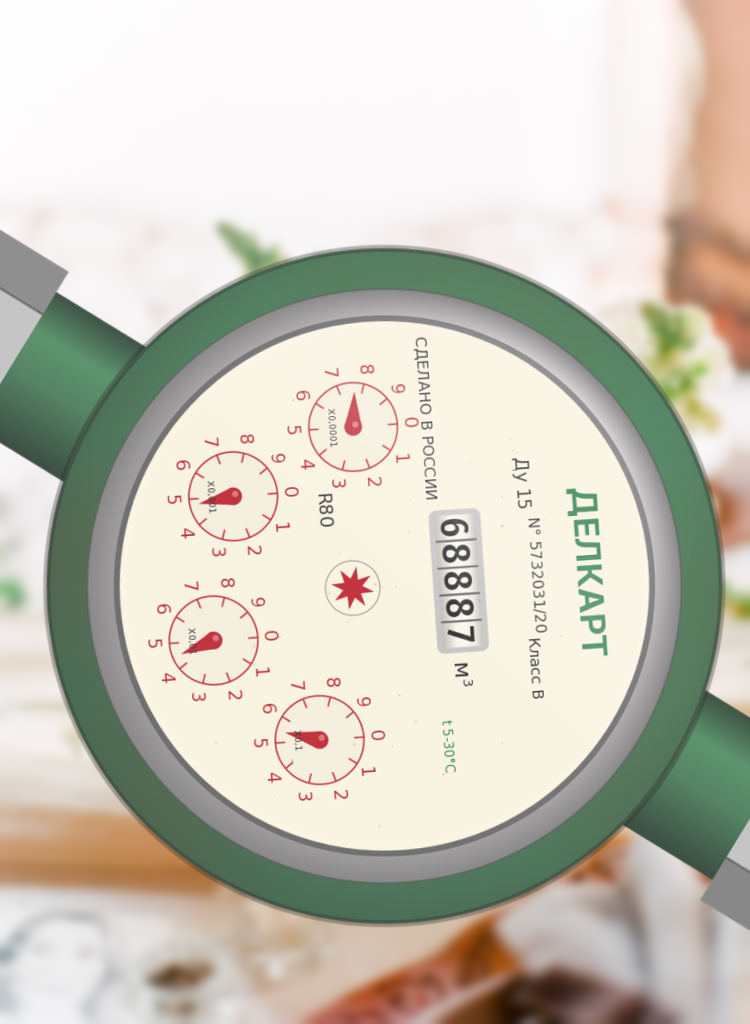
68887.5447 (m³)
